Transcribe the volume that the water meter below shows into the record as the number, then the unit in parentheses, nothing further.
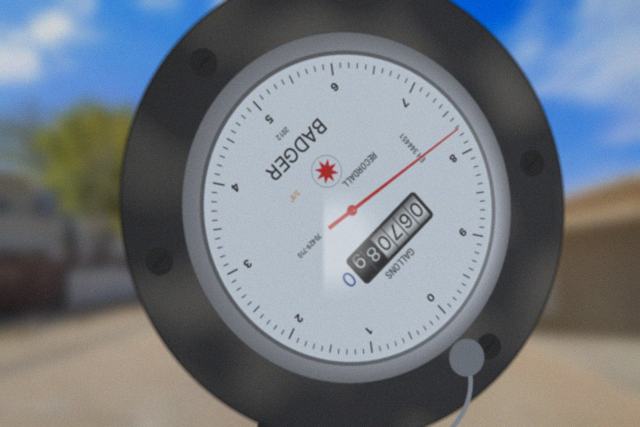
670887.7 (gal)
